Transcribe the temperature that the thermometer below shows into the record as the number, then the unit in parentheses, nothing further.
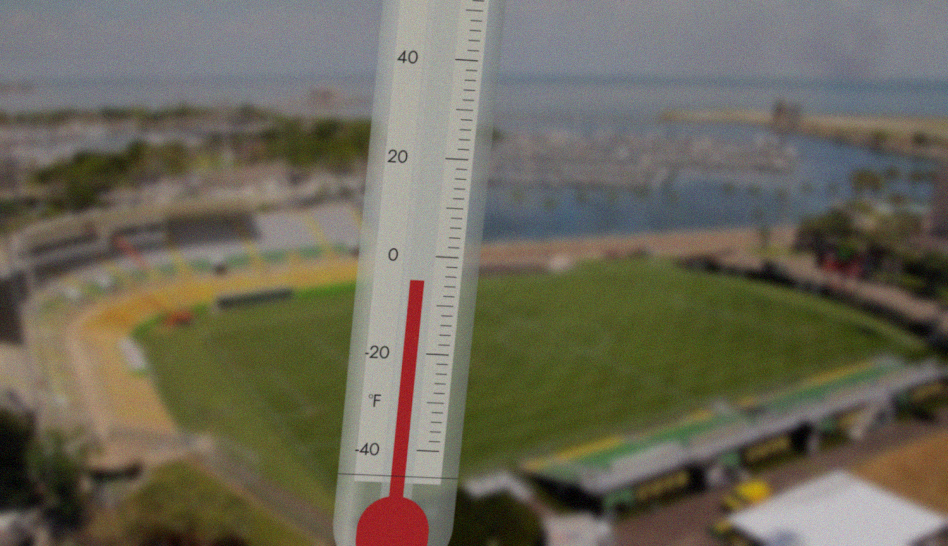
-5 (°F)
